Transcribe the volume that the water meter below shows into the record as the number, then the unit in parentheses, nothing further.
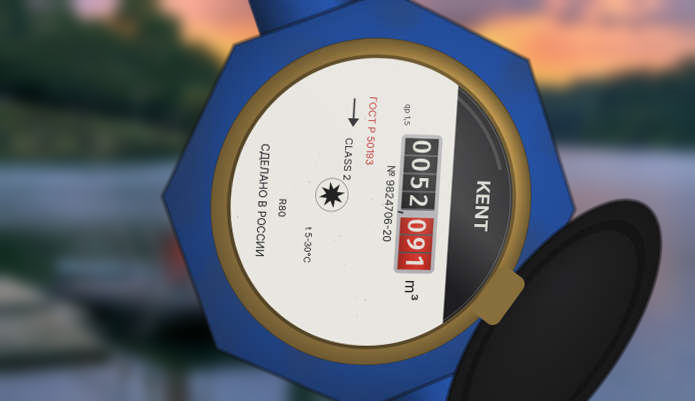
52.091 (m³)
